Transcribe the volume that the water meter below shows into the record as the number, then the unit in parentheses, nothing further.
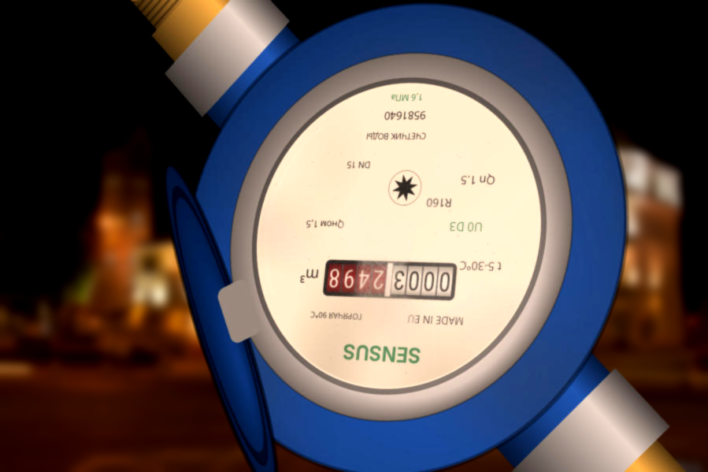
3.2498 (m³)
